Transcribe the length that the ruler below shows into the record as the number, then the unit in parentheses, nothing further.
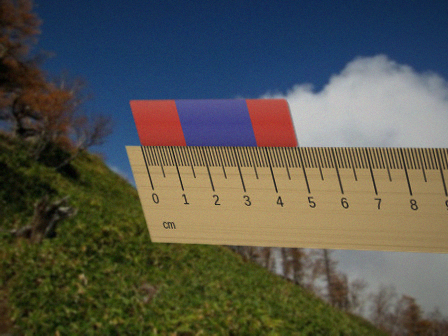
5 (cm)
